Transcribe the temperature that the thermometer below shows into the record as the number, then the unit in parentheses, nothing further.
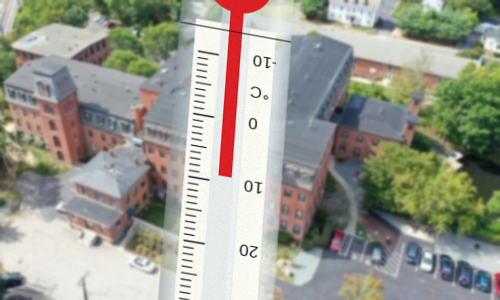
9 (°C)
